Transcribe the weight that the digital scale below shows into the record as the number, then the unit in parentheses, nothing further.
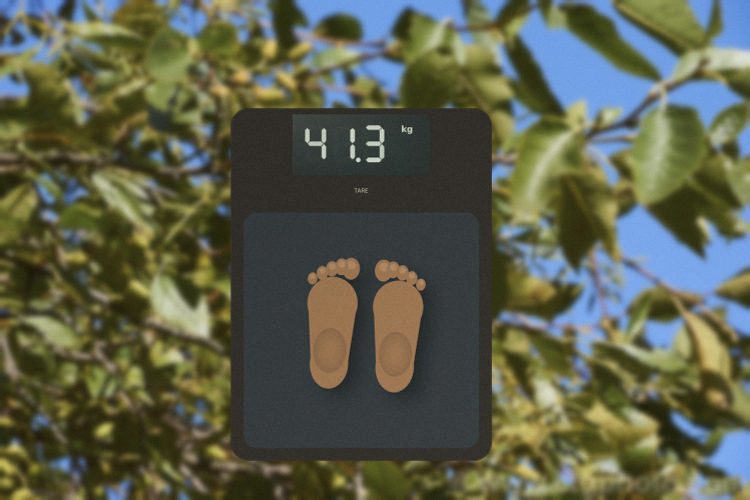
41.3 (kg)
